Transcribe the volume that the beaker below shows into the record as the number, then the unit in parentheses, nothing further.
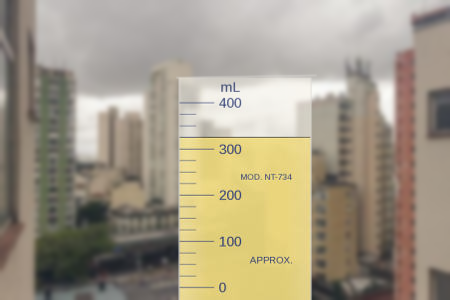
325 (mL)
